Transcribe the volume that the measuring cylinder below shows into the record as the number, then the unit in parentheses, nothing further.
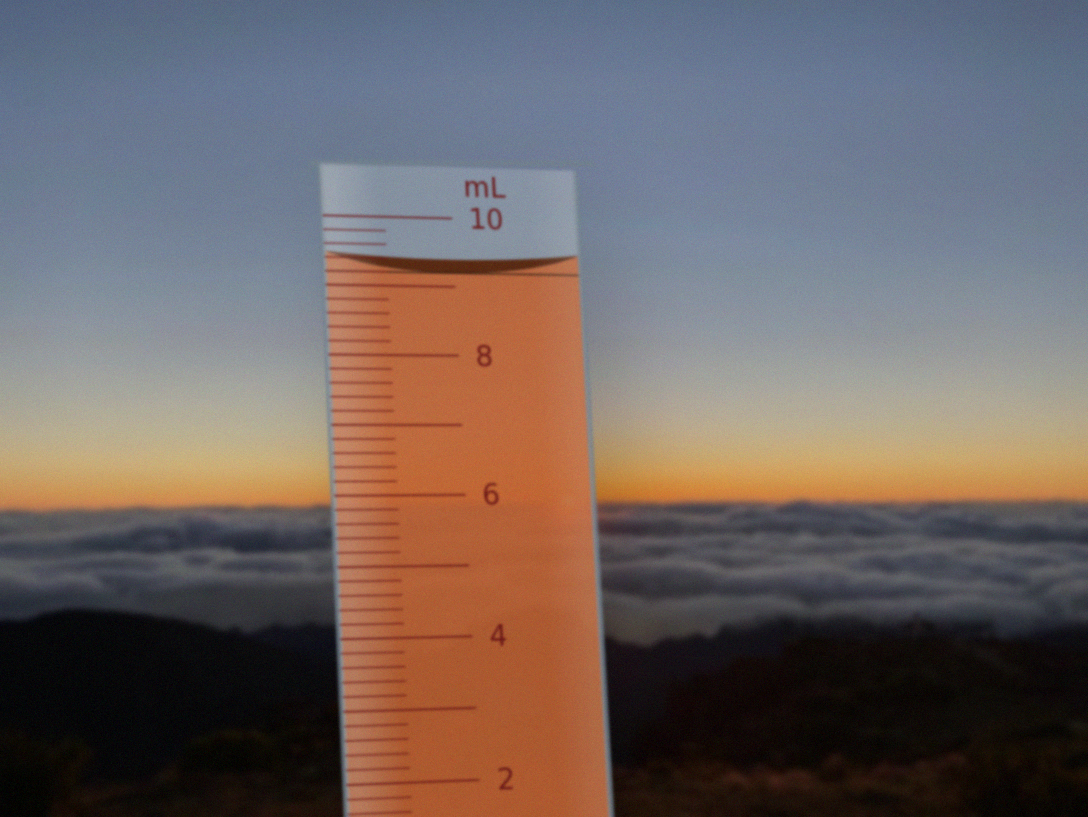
9.2 (mL)
